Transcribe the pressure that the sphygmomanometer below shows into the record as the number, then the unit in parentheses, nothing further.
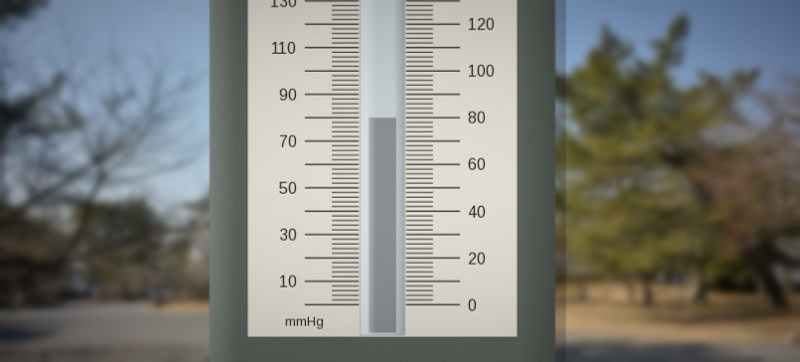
80 (mmHg)
